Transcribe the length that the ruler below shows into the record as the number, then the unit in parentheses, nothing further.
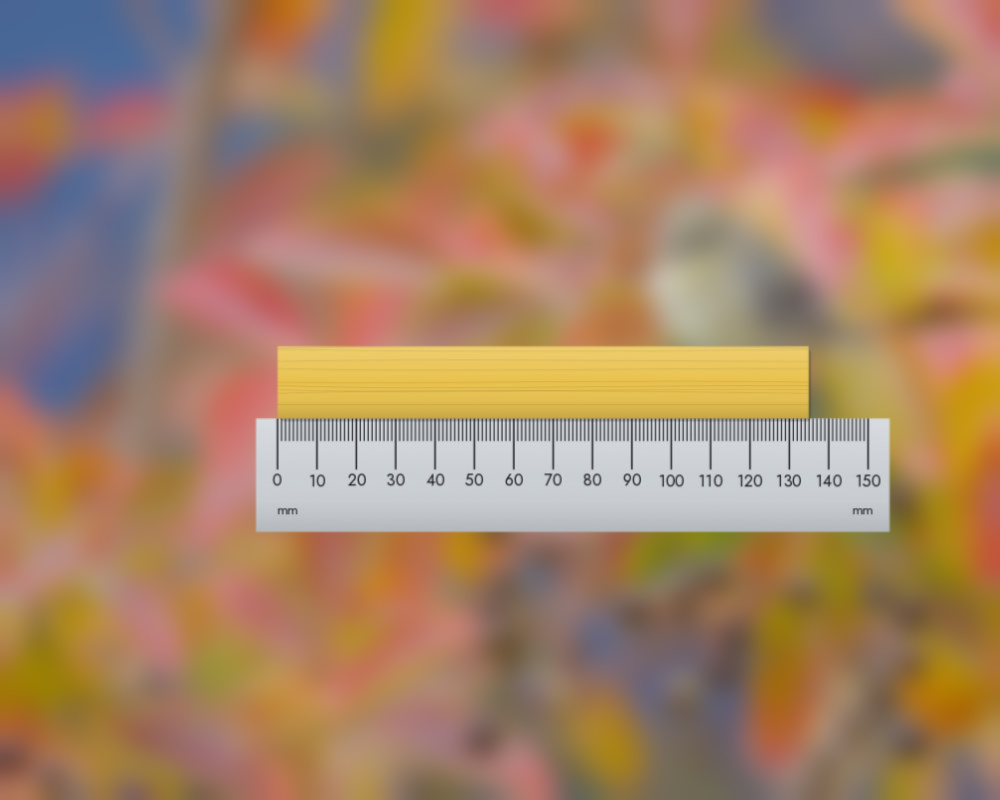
135 (mm)
